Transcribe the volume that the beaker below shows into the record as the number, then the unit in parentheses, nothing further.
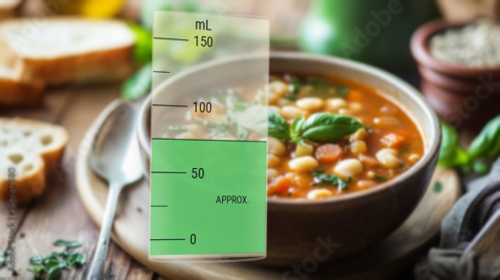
75 (mL)
